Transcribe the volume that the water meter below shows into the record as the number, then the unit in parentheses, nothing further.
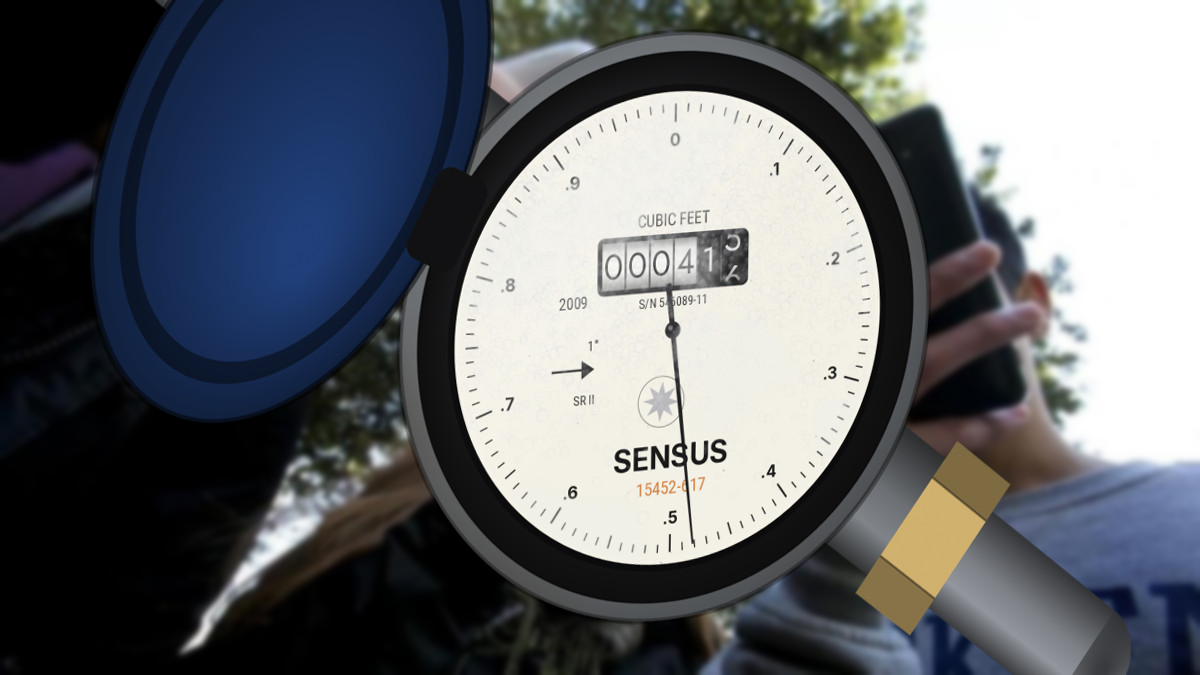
415.48 (ft³)
